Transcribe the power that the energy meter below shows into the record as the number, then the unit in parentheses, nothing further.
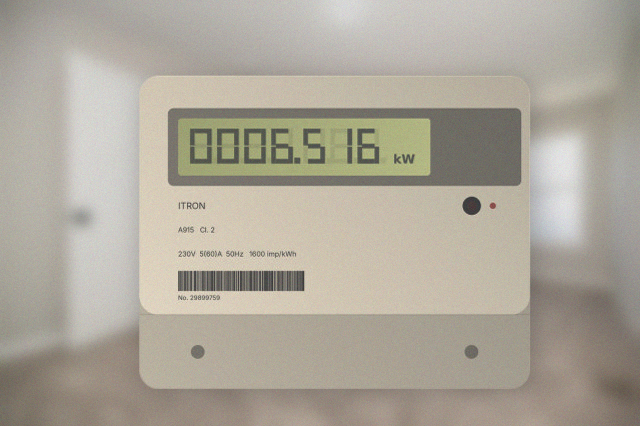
6.516 (kW)
